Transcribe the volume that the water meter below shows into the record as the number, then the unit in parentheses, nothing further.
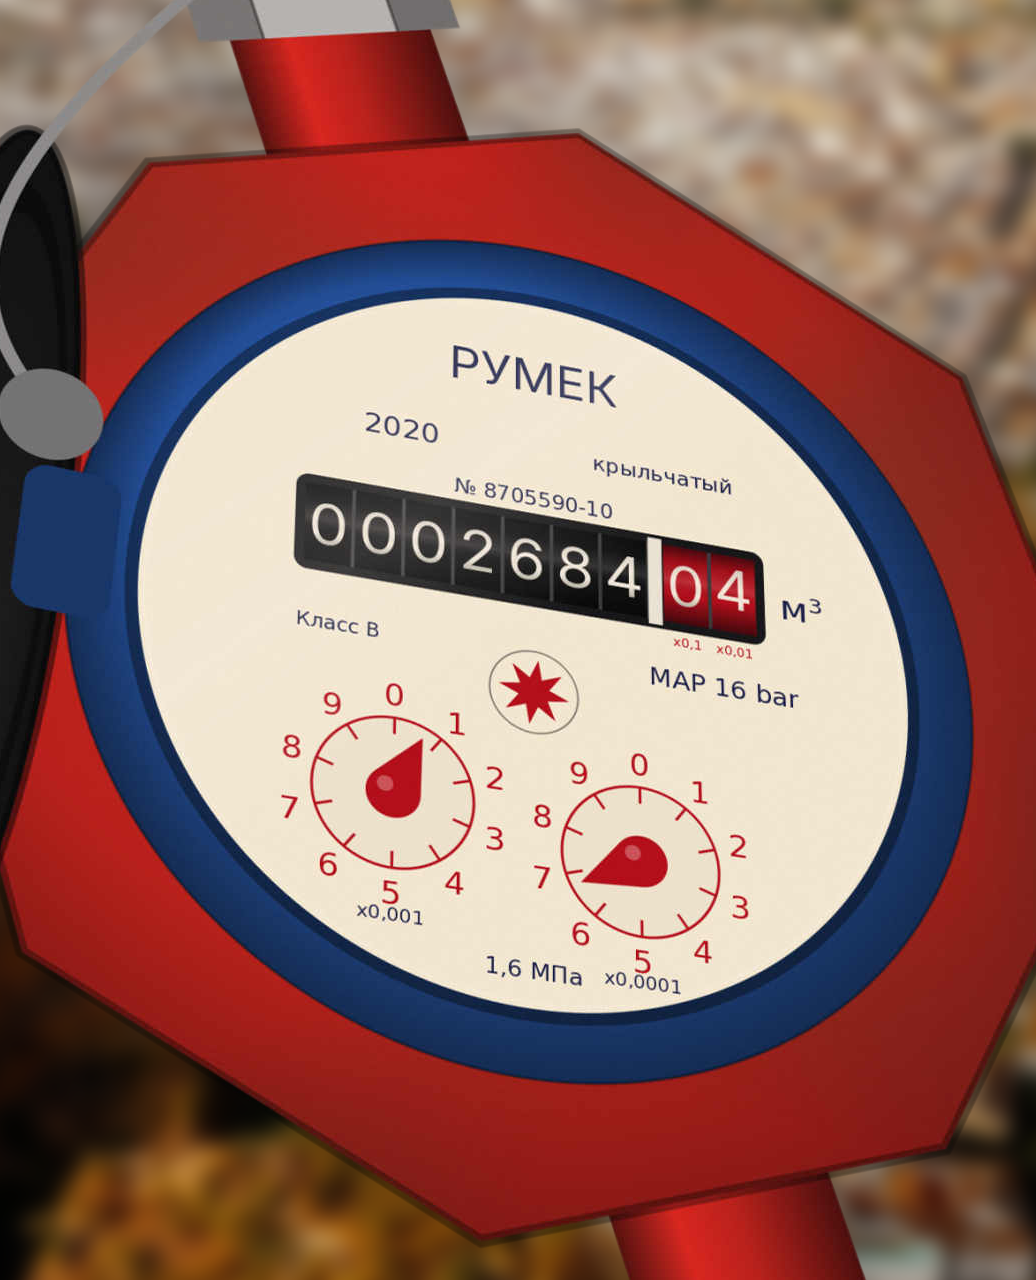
2684.0406 (m³)
